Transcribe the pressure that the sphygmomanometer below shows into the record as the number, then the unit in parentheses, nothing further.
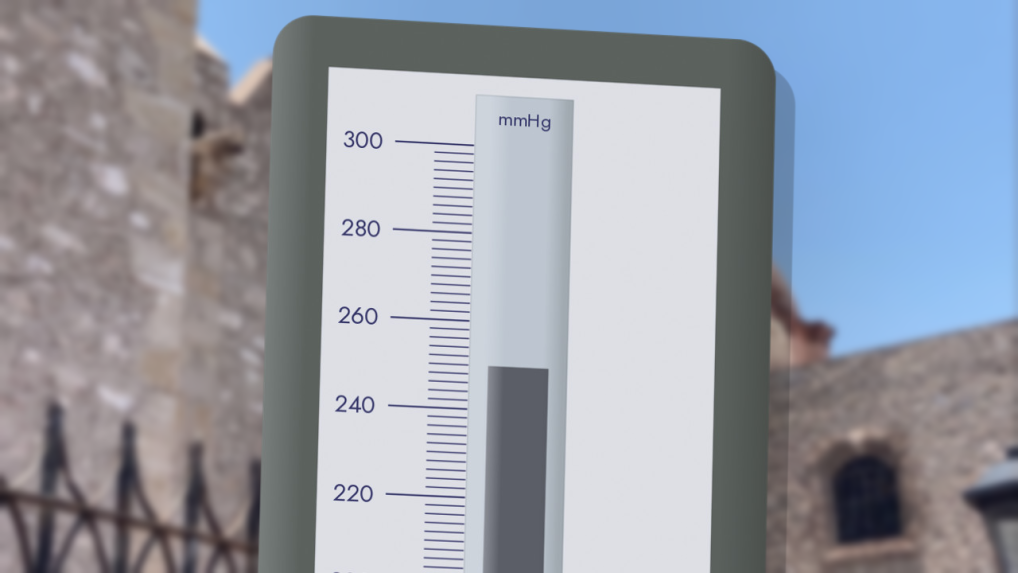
250 (mmHg)
